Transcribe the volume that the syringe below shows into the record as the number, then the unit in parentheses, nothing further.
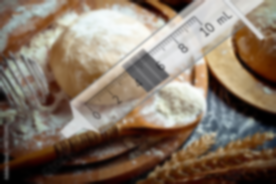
4 (mL)
